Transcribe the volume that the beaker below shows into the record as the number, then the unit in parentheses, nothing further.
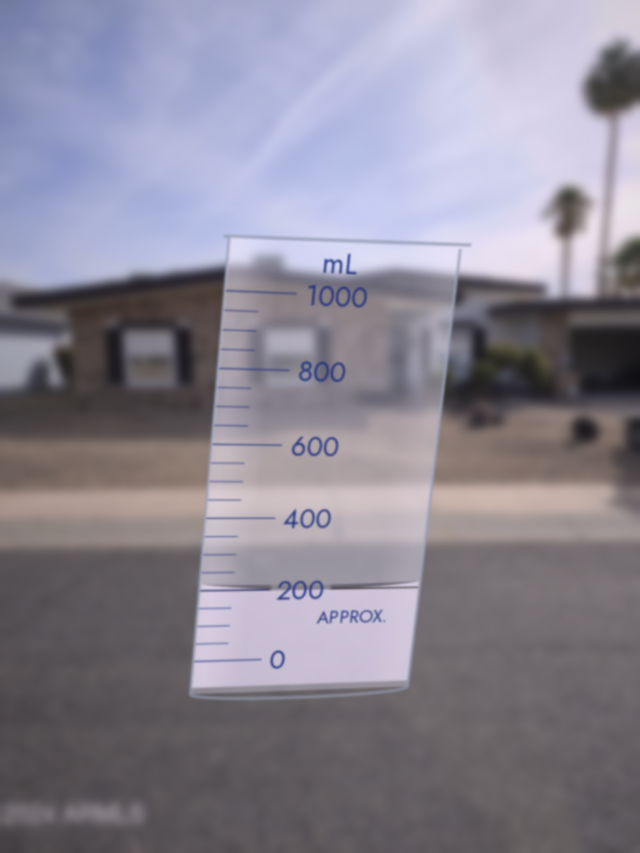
200 (mL)
